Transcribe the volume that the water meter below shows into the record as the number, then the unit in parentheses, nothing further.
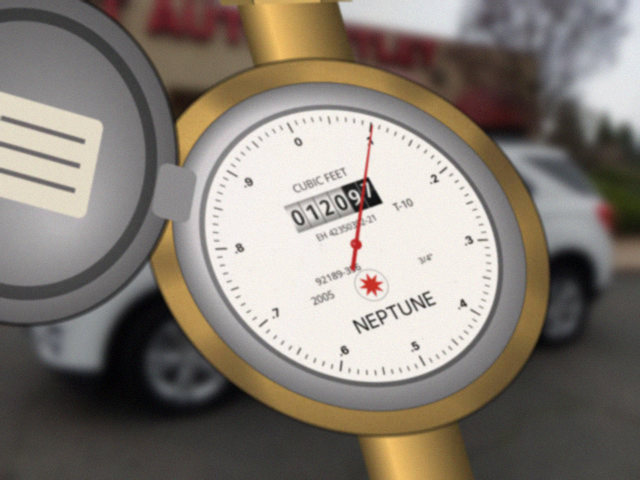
12097.10 (ft³)
